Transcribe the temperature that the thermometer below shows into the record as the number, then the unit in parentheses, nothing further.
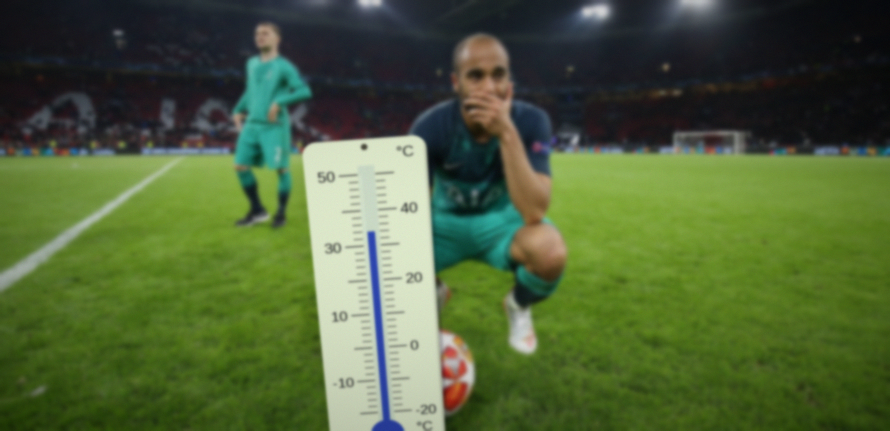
34 (°C)
